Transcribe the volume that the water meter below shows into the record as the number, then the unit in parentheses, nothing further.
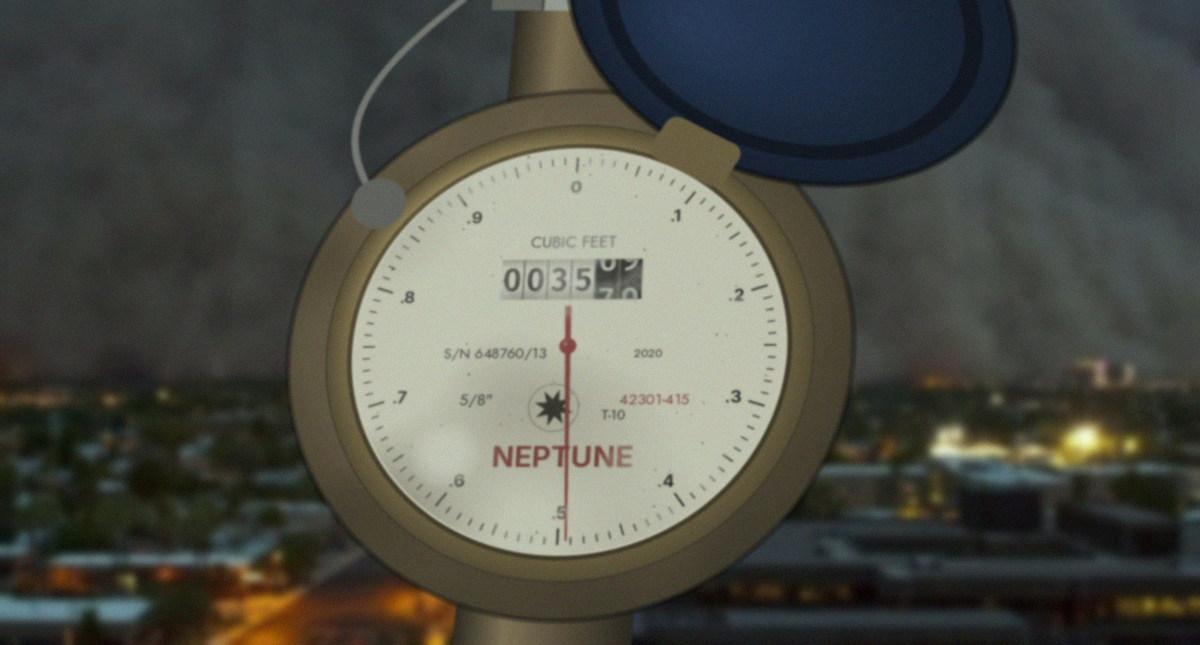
3569.49 (ft³)
